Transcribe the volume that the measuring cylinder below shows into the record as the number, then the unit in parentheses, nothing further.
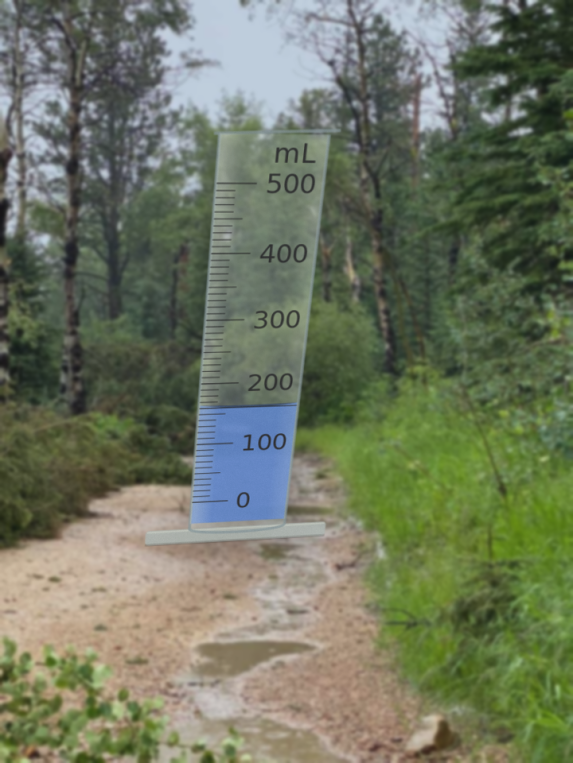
160 (mL)
